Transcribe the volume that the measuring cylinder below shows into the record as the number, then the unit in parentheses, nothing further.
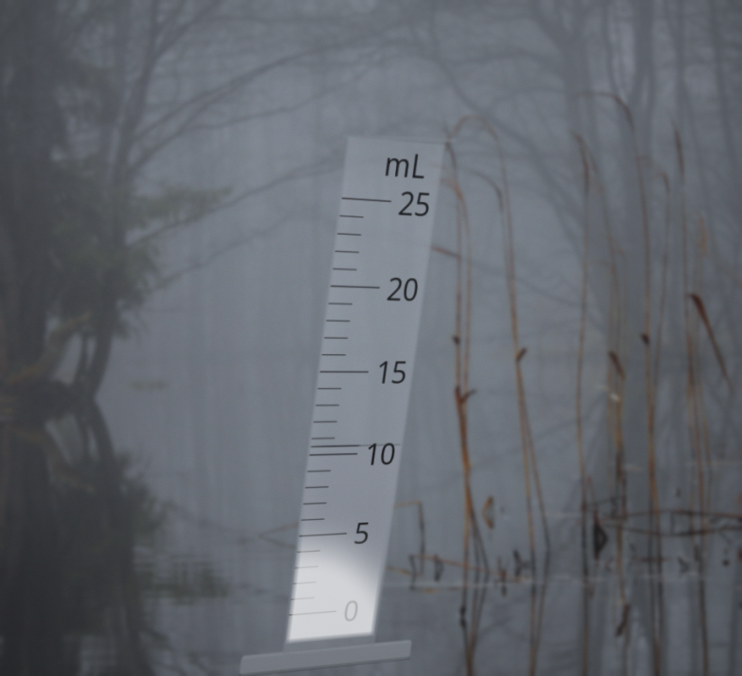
10.5 (mL)
